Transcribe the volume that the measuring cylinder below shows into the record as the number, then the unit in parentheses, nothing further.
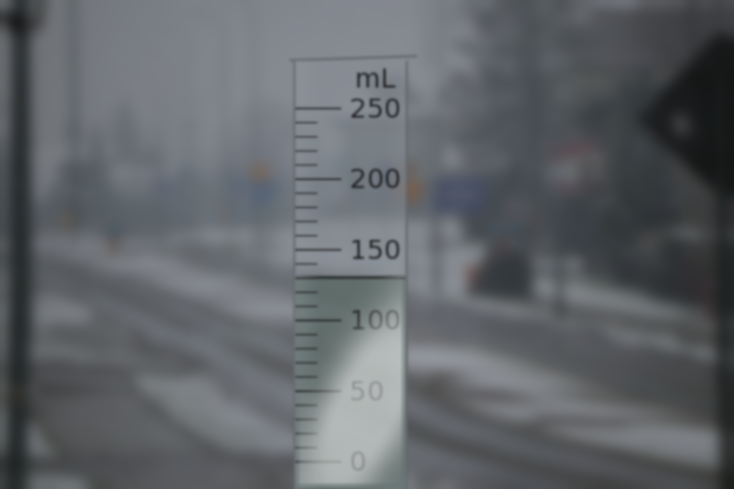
130 (mL)
